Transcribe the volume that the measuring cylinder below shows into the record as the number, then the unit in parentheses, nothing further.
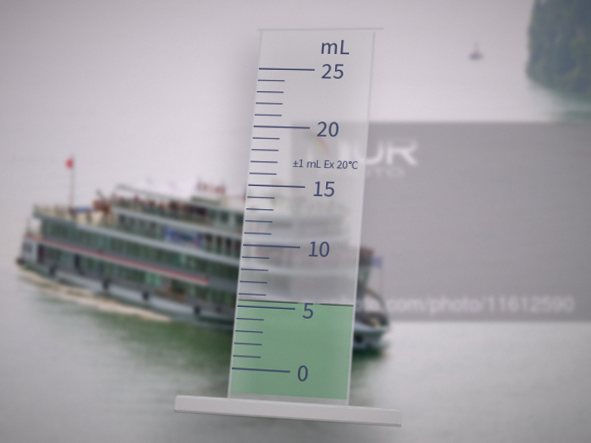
5.5 (mL)
